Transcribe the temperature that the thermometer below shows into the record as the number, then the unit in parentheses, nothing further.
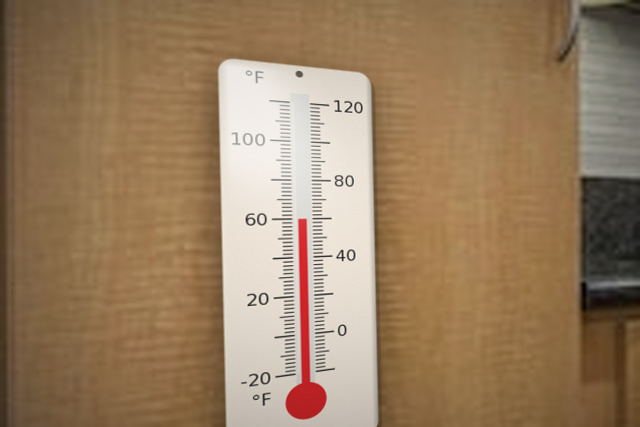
60 (°F)
